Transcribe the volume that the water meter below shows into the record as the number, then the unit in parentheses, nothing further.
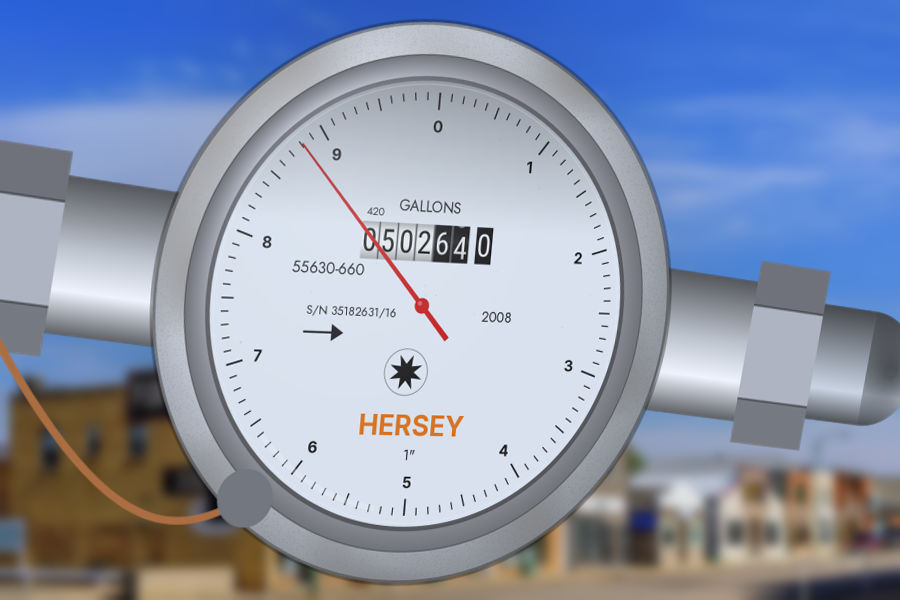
502638.8 (gal)
